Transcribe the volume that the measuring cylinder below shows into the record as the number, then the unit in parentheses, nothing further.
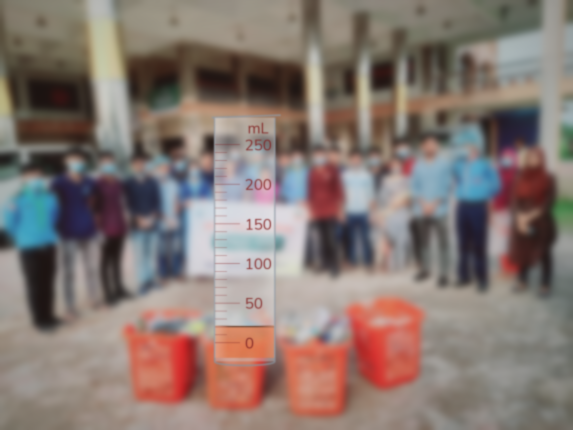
20 (mL)
